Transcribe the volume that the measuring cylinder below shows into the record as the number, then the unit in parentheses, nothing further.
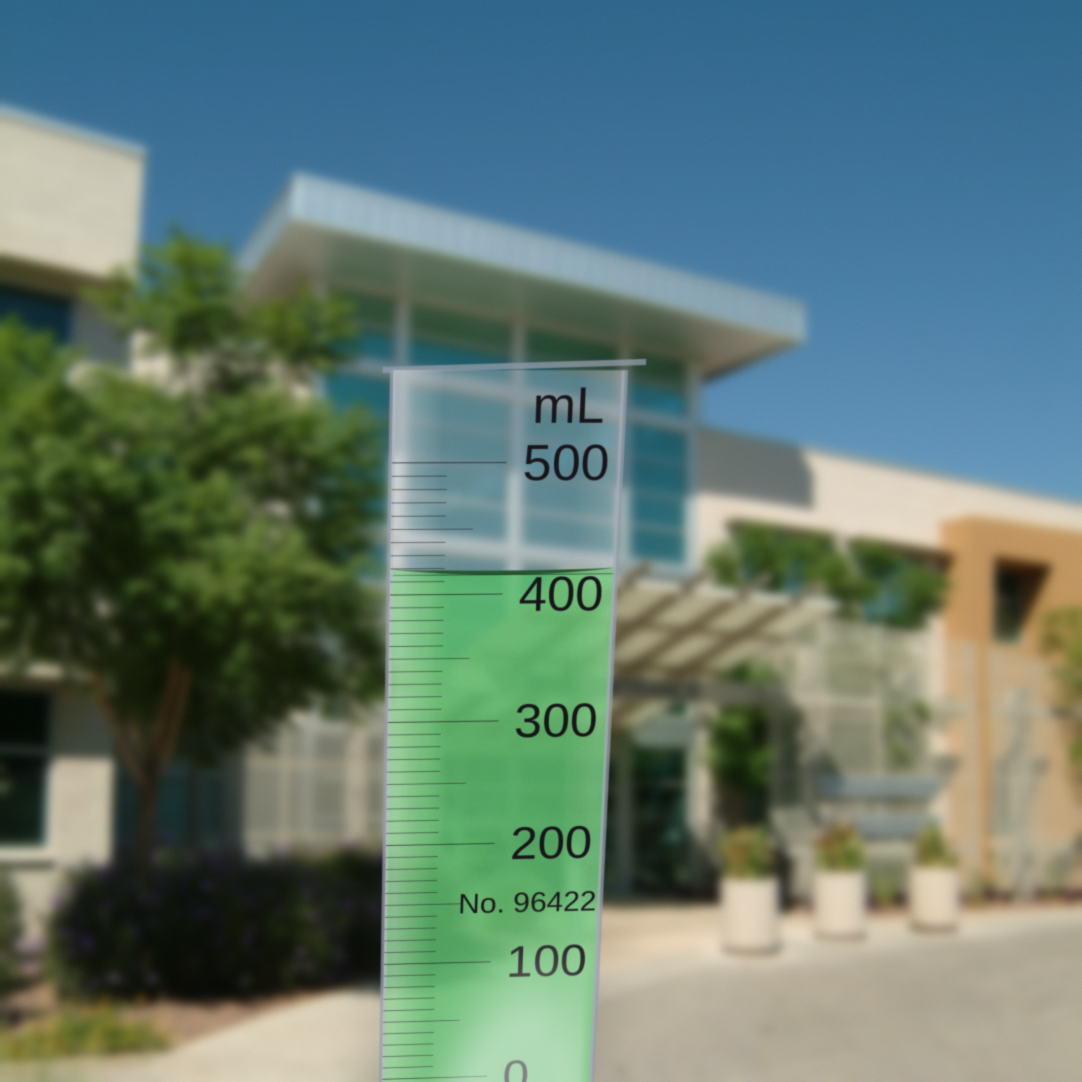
415 (mL)
